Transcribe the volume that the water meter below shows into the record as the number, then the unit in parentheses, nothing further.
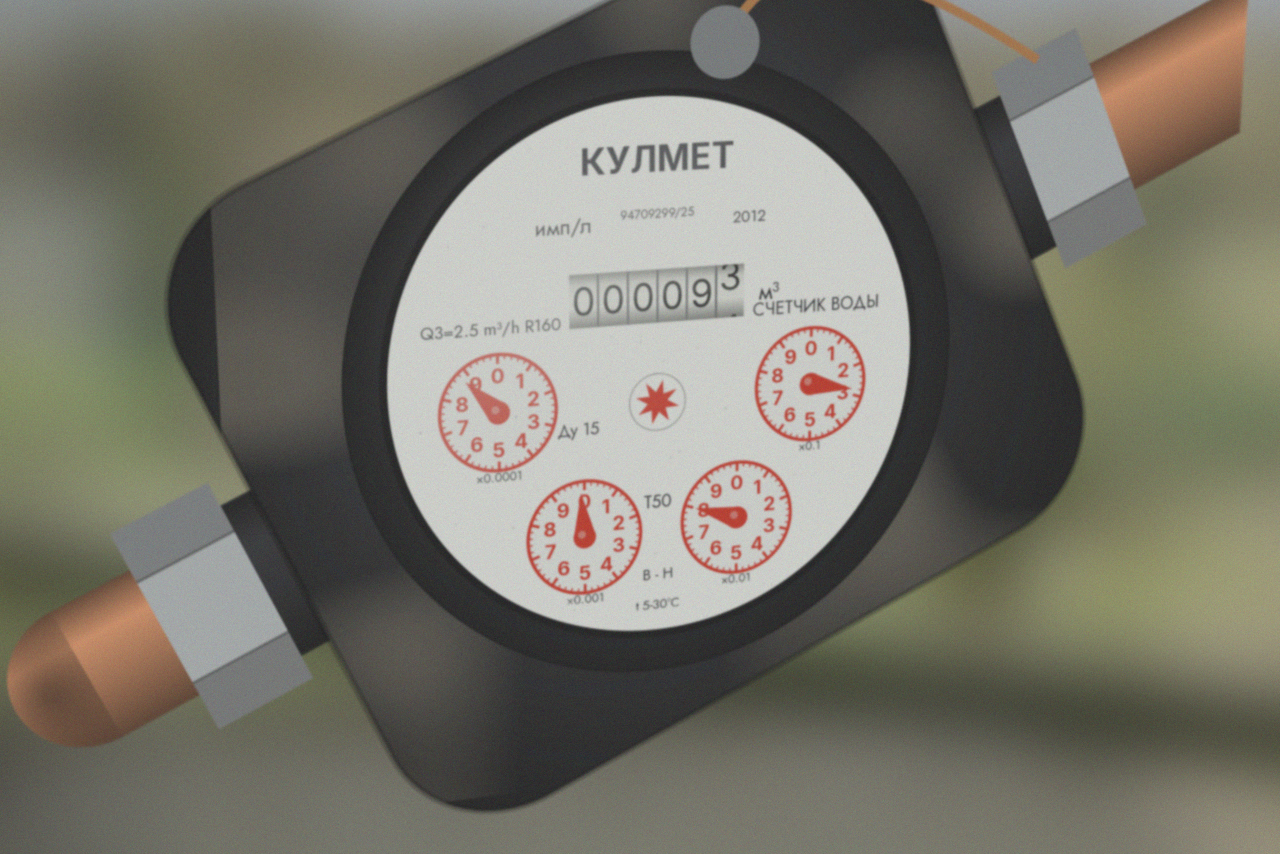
93.2798 (m³)
